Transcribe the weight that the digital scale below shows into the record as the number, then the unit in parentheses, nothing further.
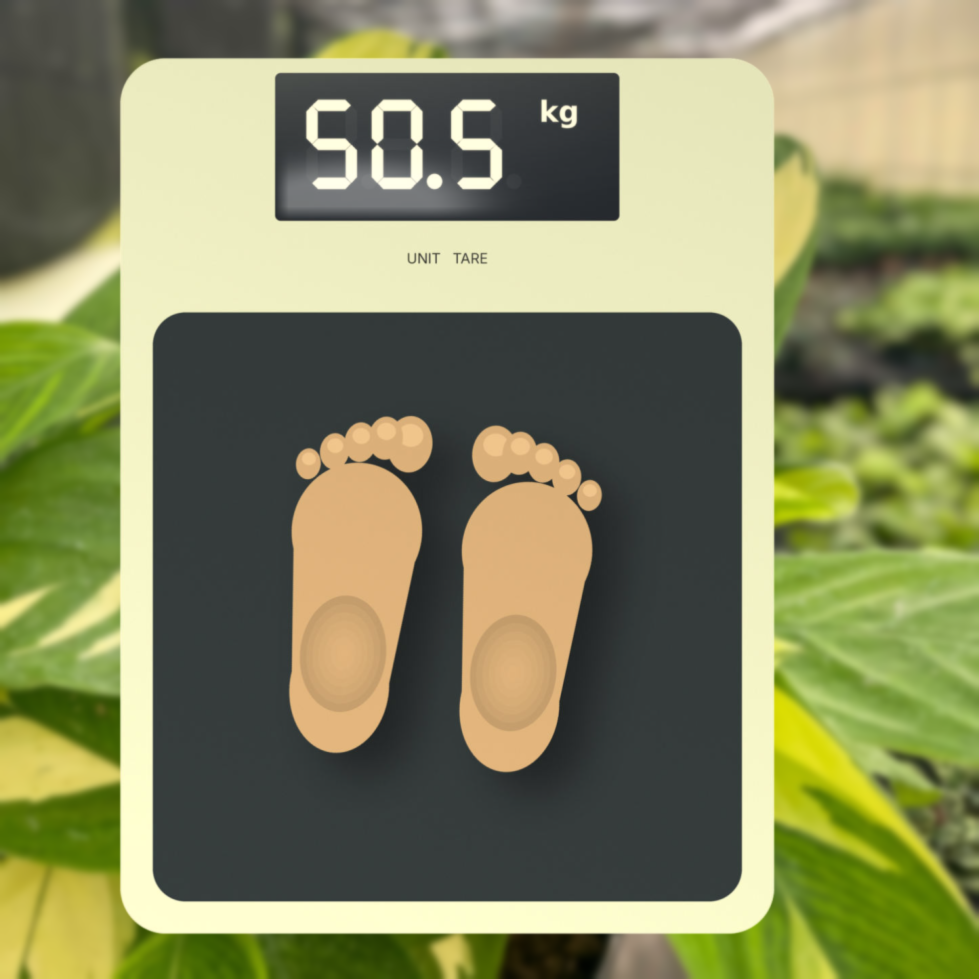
50.5 (kg)
